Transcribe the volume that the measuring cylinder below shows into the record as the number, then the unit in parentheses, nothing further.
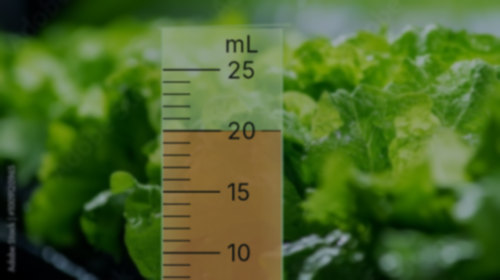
20 (mL)
